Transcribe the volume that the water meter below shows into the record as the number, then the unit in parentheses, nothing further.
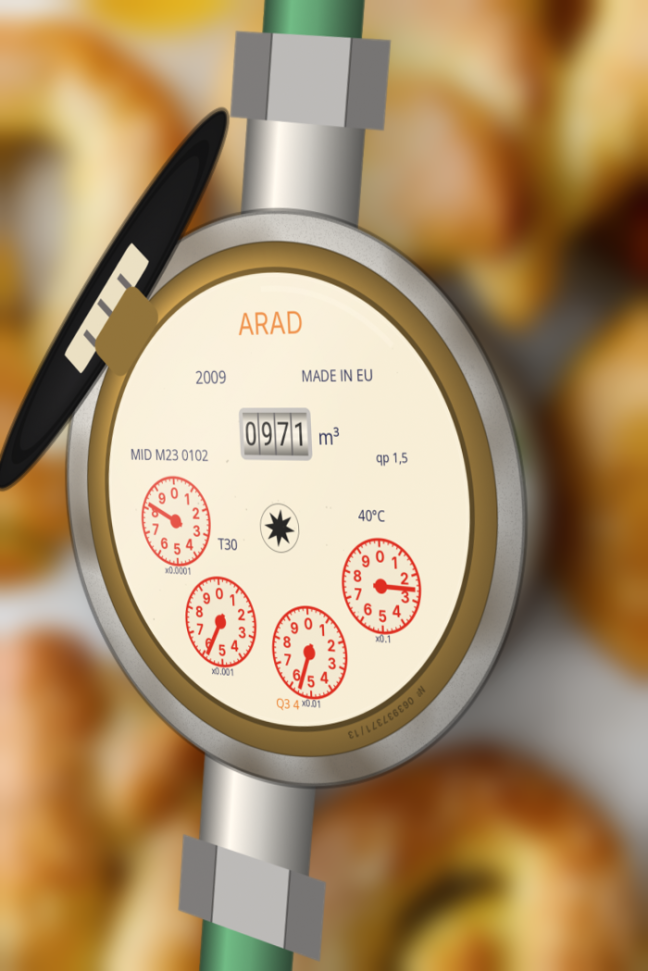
971.2558 (m³)
